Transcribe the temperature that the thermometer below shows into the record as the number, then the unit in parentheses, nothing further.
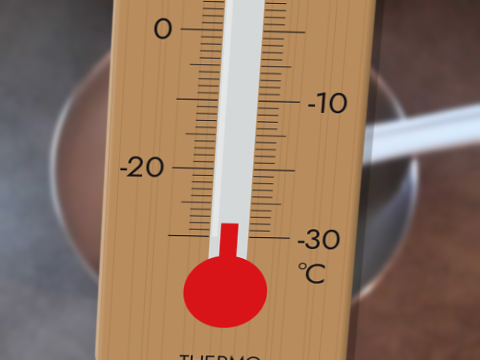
-28 (°C)
